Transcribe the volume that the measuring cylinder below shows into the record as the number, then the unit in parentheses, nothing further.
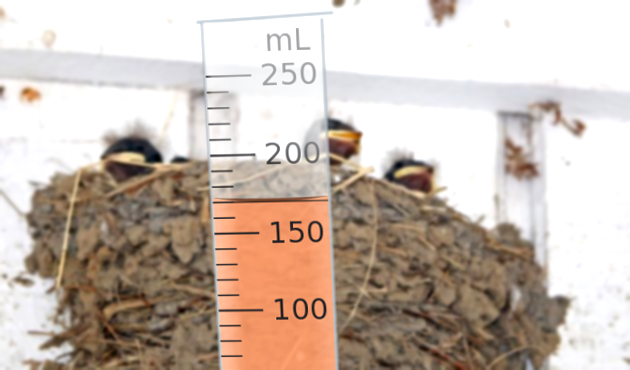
170 (mL)
